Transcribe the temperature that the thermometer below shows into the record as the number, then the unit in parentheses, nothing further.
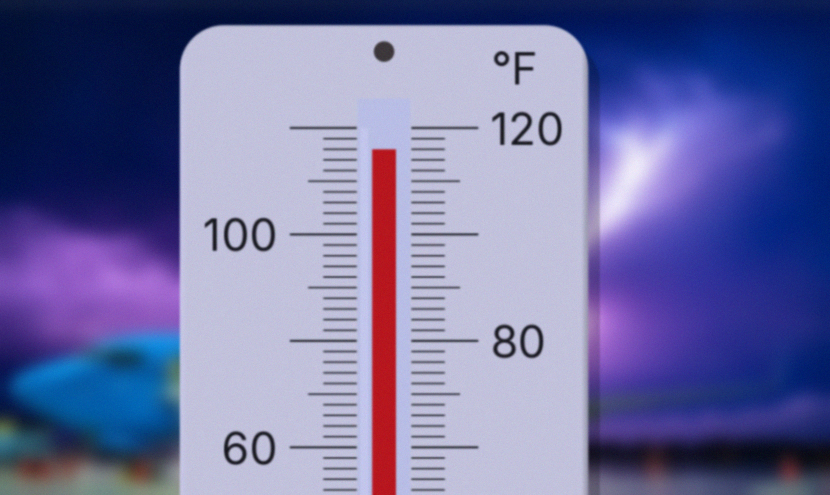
116 (°F)
